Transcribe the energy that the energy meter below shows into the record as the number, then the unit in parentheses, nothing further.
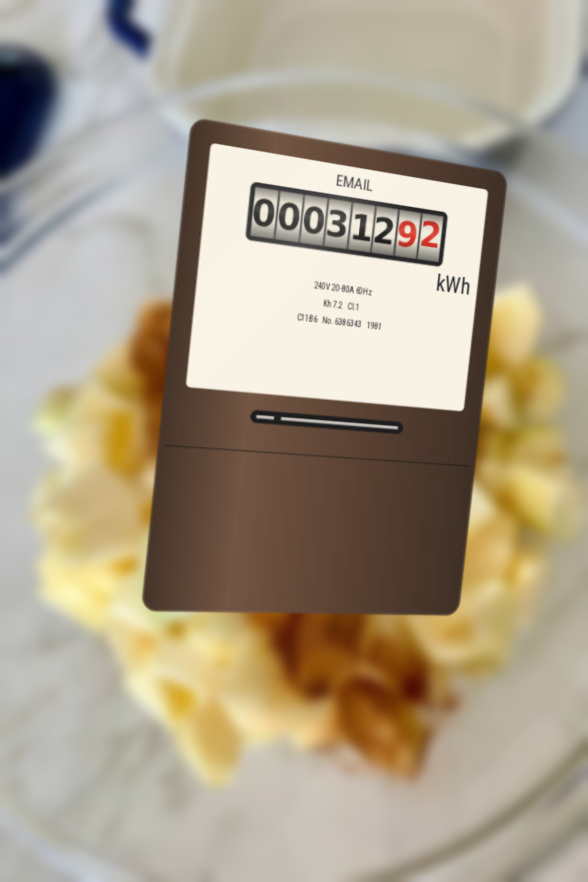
312.92 (kWh)
